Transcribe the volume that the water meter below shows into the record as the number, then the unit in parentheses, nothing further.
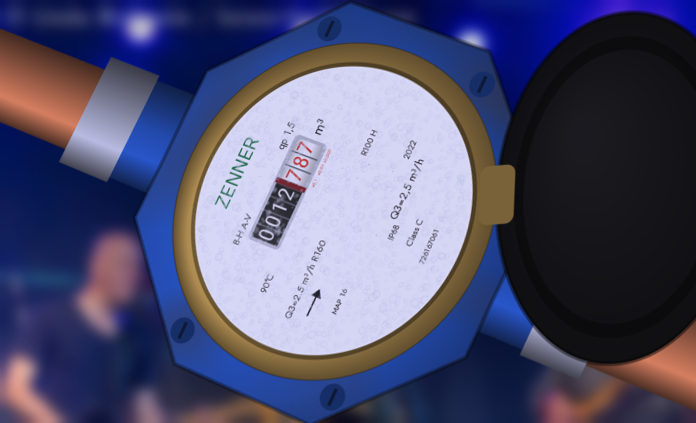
12.787 (m³)
